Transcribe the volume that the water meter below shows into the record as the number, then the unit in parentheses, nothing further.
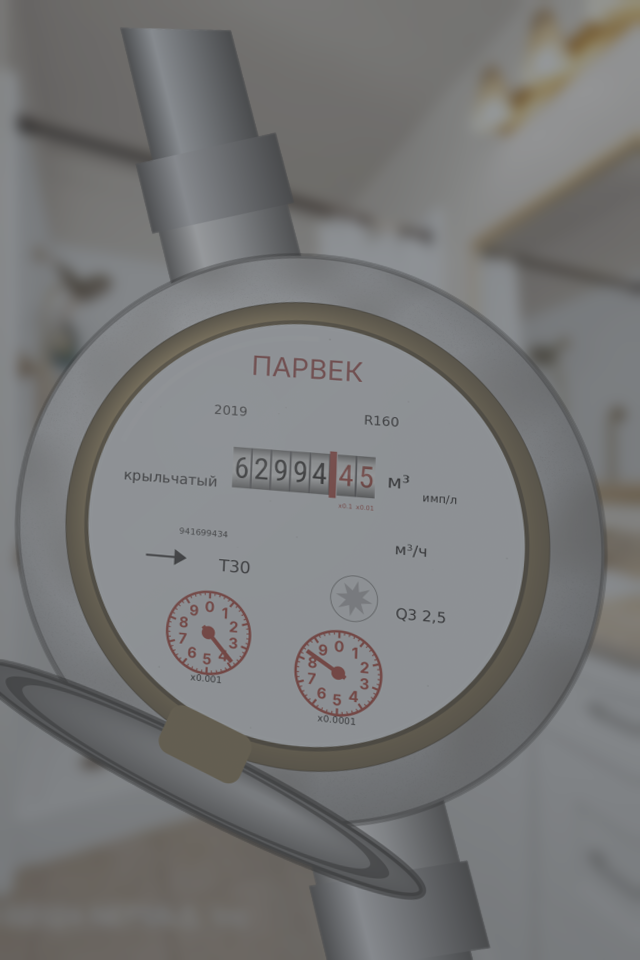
62994.4538 (m³)
